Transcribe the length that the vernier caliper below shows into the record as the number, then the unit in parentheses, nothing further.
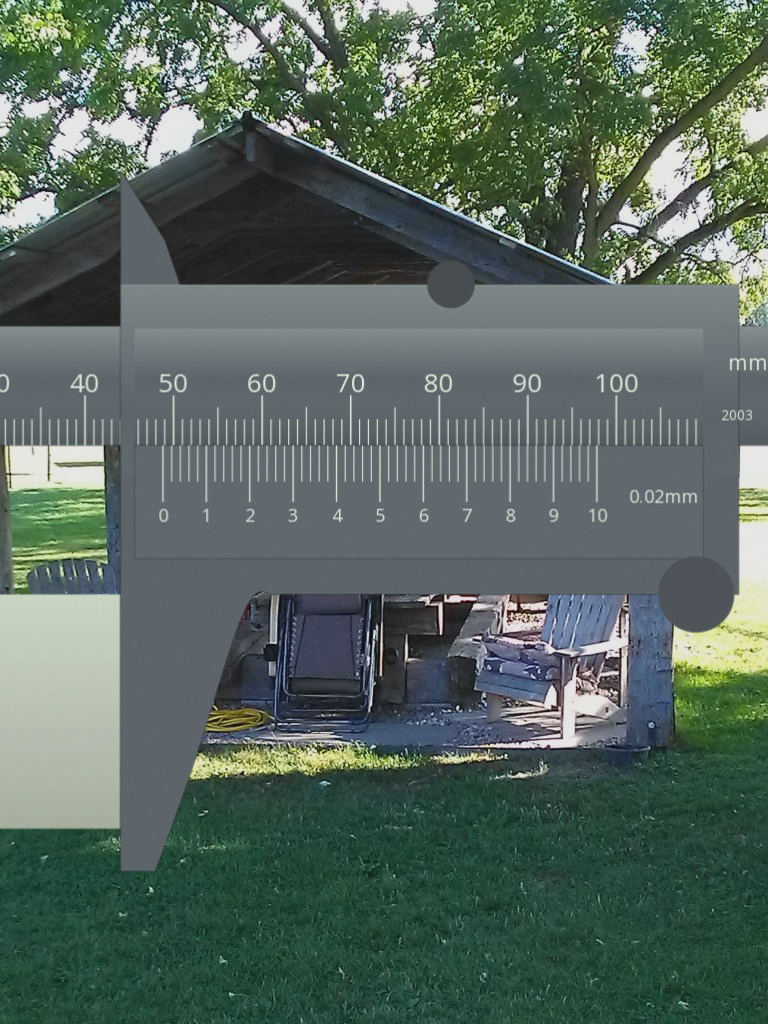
48.8 (mm)
